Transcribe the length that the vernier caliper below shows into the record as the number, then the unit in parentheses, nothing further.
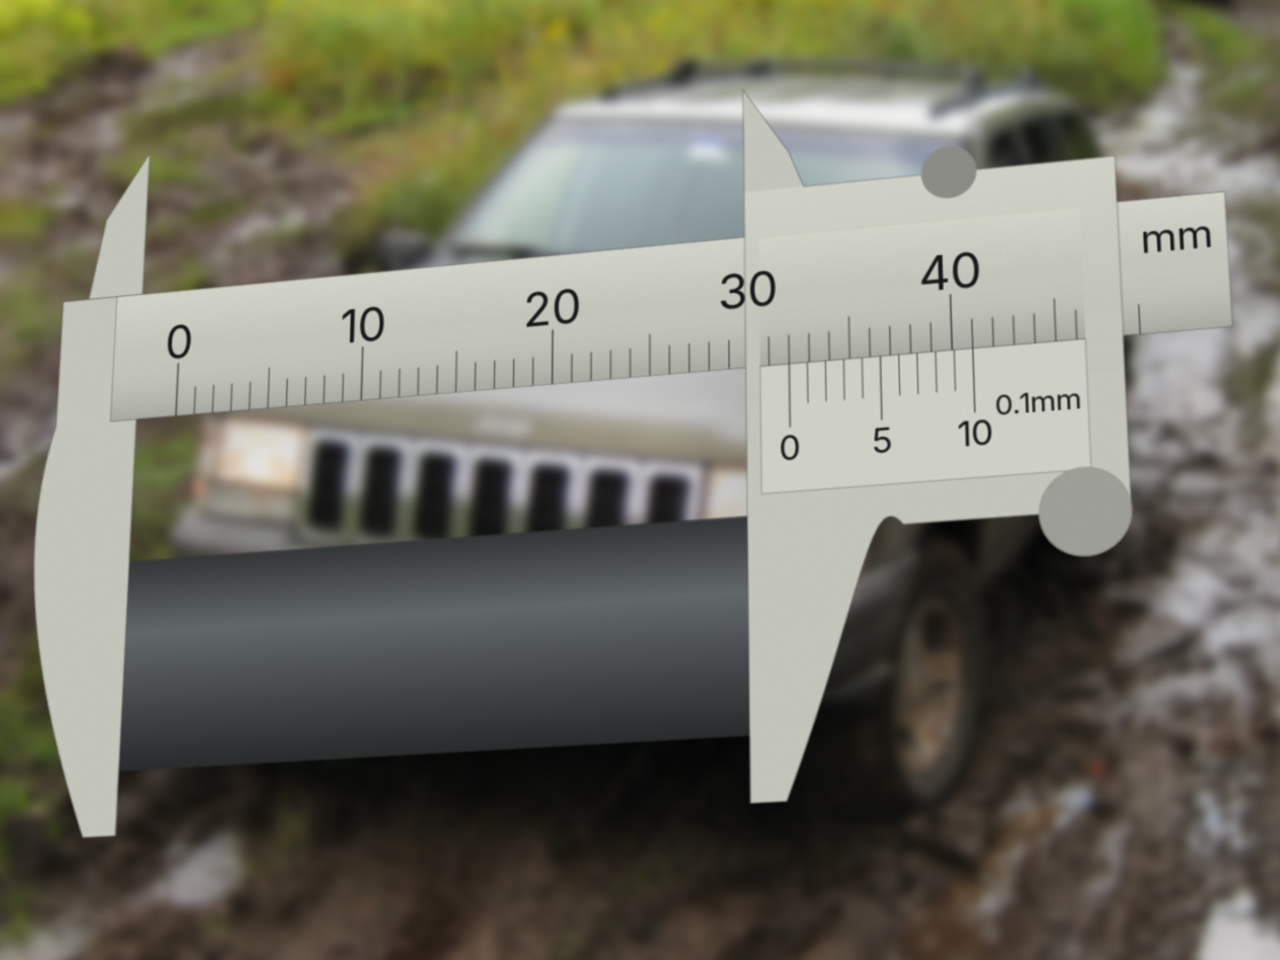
32.0 (mm)
